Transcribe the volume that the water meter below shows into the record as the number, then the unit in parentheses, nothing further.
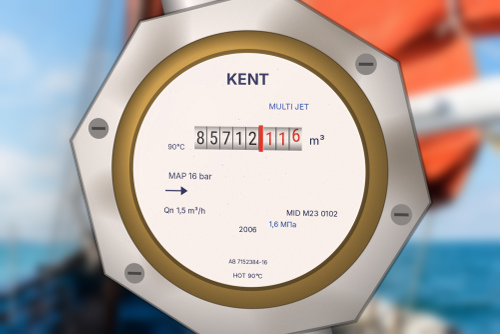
85712.116 (m³)
